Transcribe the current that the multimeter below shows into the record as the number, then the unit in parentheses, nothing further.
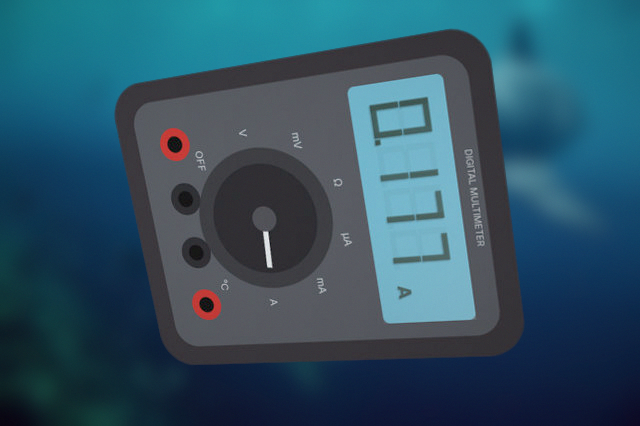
0.177 (A)
